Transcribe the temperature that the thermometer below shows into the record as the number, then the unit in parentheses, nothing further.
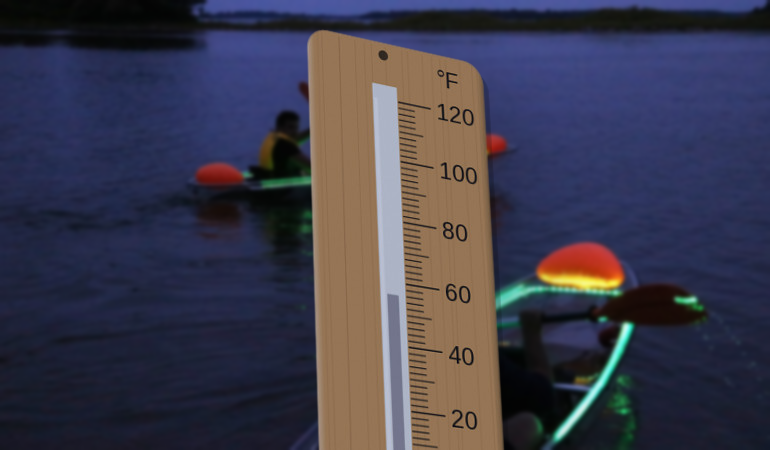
56 (°F)
